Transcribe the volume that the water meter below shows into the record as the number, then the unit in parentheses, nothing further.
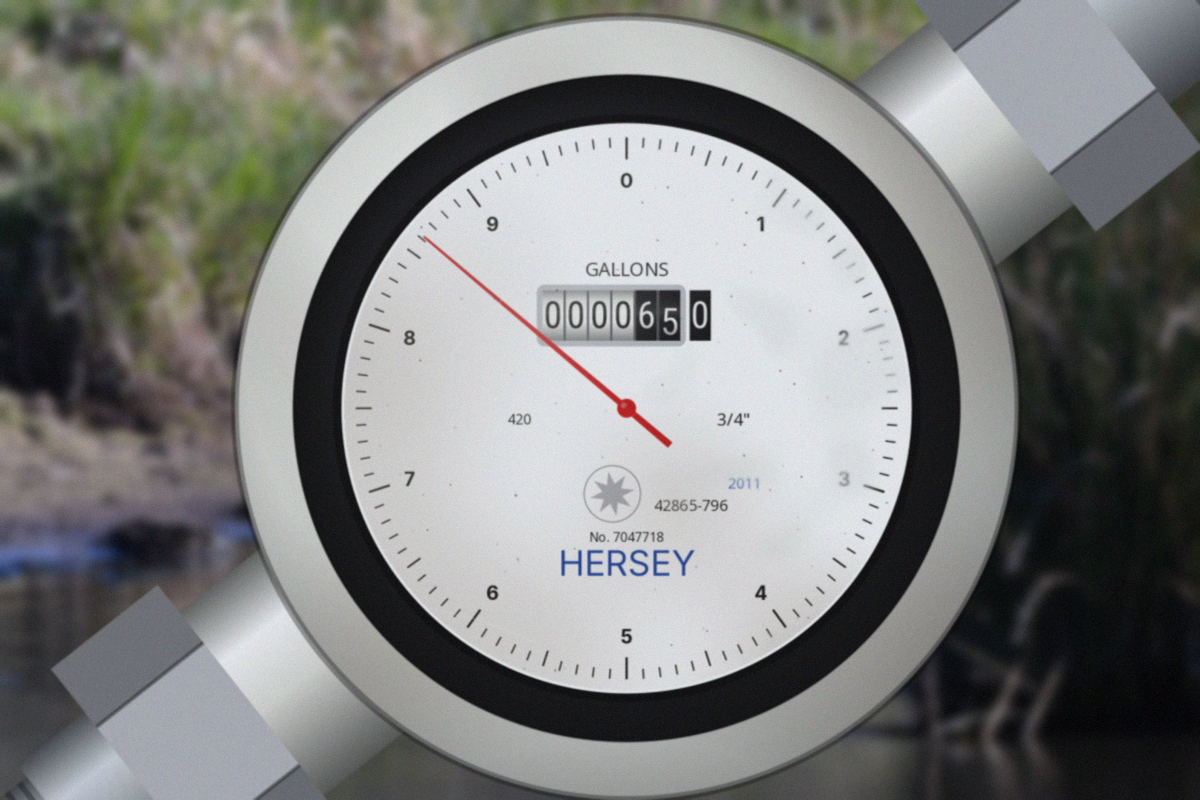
648.6 (gal)
